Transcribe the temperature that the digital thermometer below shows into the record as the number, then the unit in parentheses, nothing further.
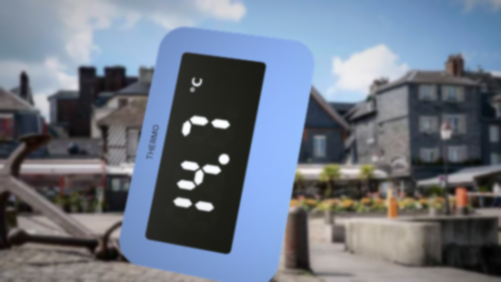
14.7 (°C)
